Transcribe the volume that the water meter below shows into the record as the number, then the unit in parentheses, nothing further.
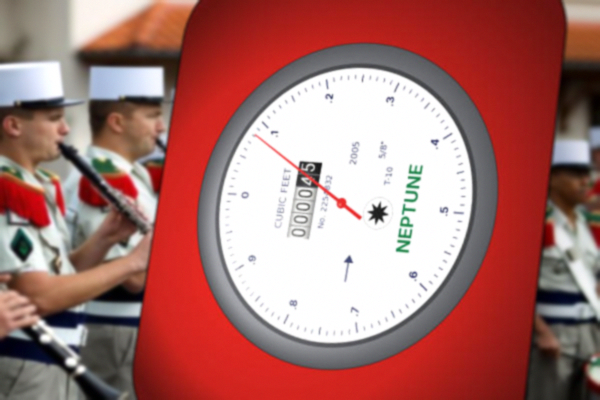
45.08 (ft³)
